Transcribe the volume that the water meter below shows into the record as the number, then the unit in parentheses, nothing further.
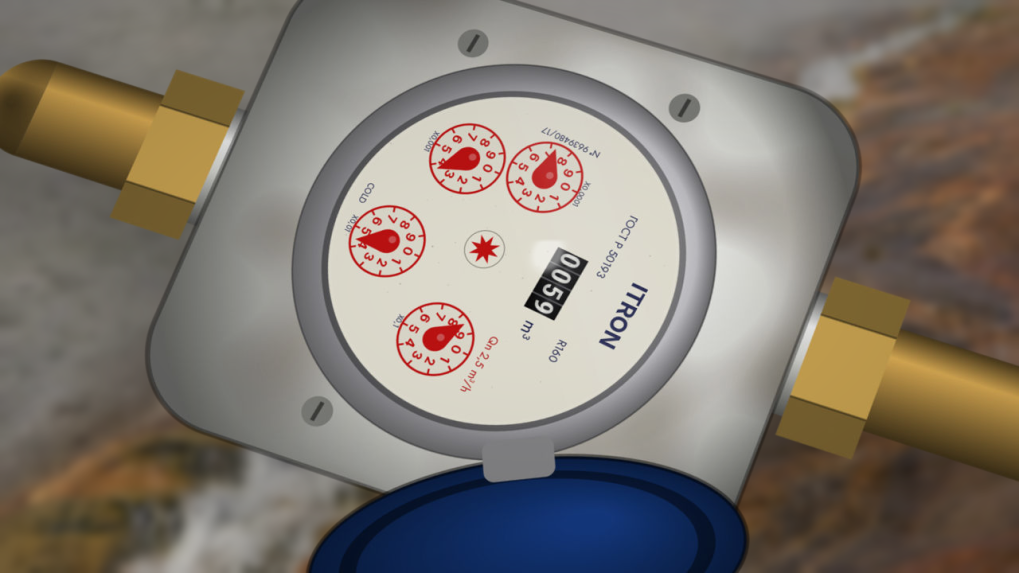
59.8437 (m³)
